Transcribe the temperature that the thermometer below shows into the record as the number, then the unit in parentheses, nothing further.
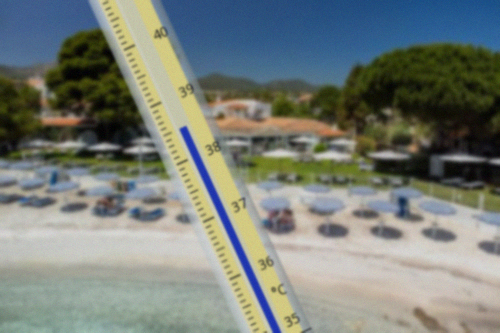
38.5 (°C)
